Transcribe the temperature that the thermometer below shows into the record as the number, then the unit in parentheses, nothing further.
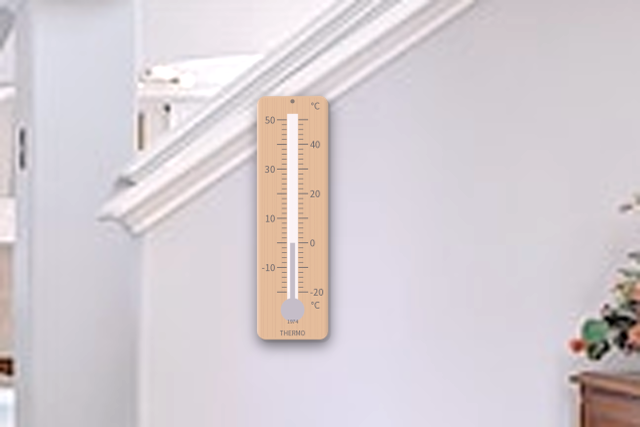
0 (°C)
